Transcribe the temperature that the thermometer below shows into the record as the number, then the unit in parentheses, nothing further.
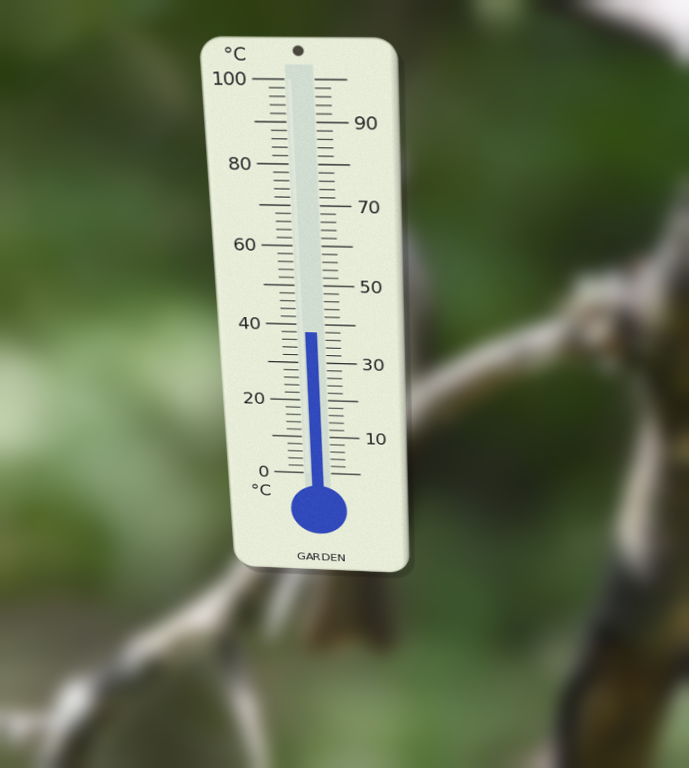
38 (°C)
